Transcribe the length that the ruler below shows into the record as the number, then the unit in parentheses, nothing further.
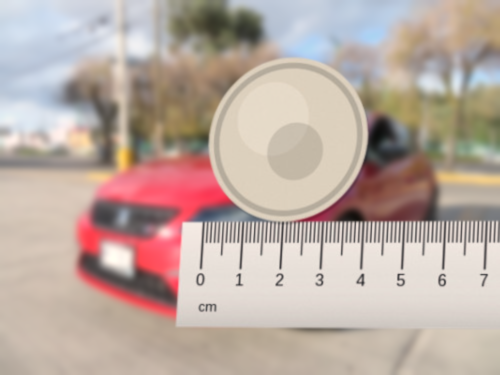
4 (cm)
